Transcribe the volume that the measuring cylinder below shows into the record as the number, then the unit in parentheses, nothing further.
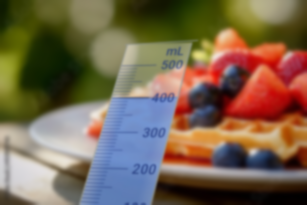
400 (mL)
